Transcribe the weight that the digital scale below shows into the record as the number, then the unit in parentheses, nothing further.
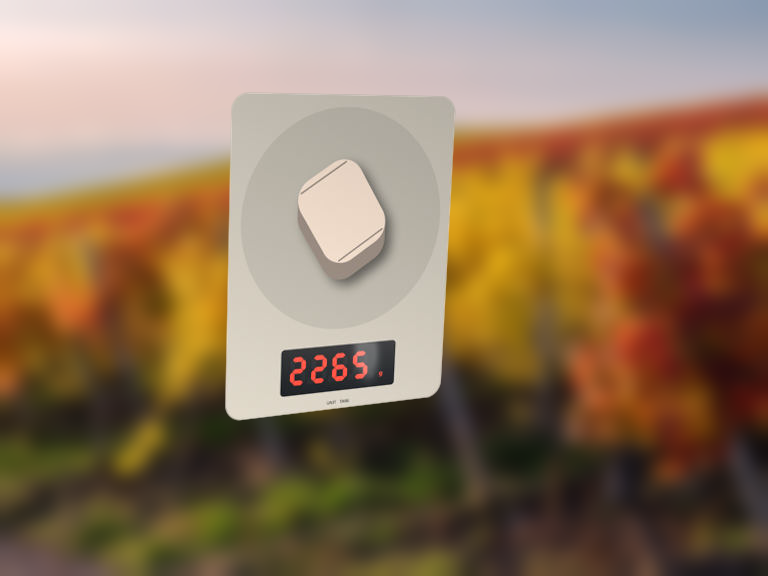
2265 (g)
